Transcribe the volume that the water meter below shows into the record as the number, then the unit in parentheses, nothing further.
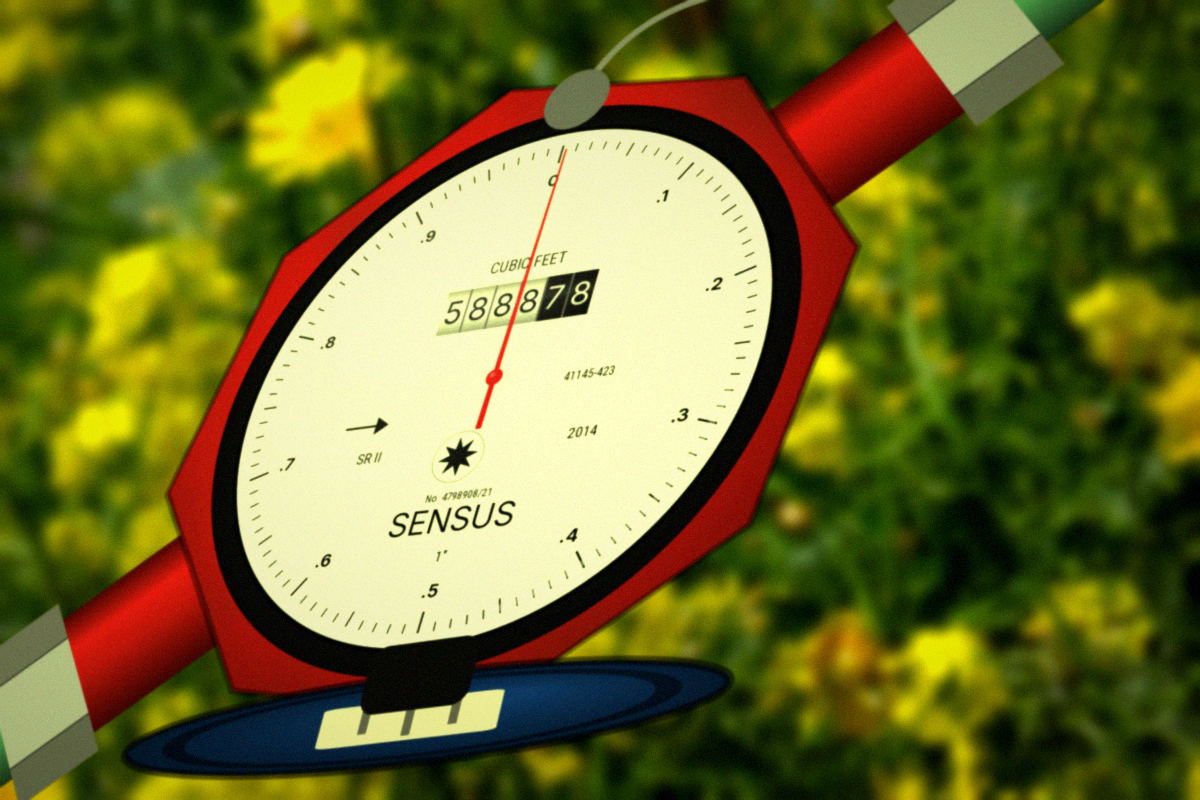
588878.00 (ft³)
